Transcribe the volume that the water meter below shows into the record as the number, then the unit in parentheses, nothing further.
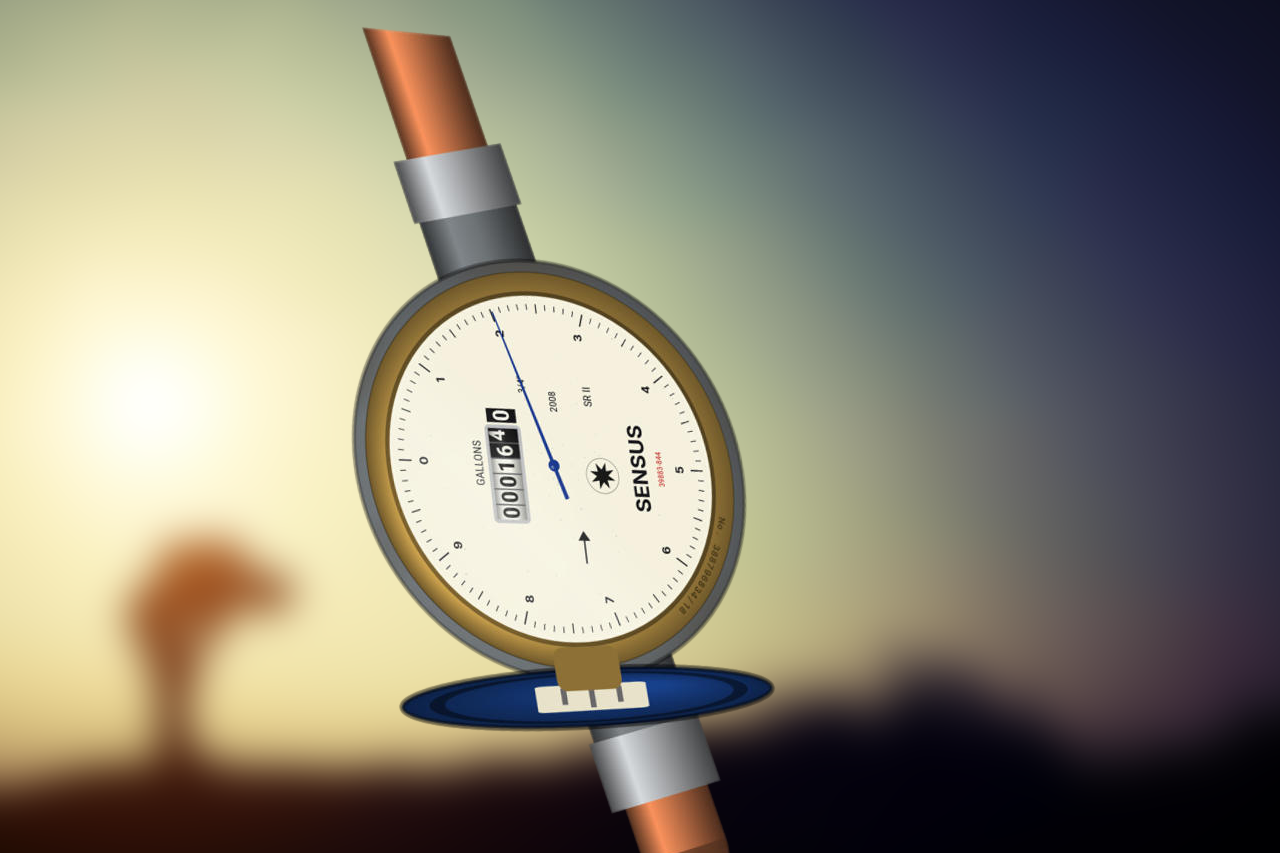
1642.0 (gal)
